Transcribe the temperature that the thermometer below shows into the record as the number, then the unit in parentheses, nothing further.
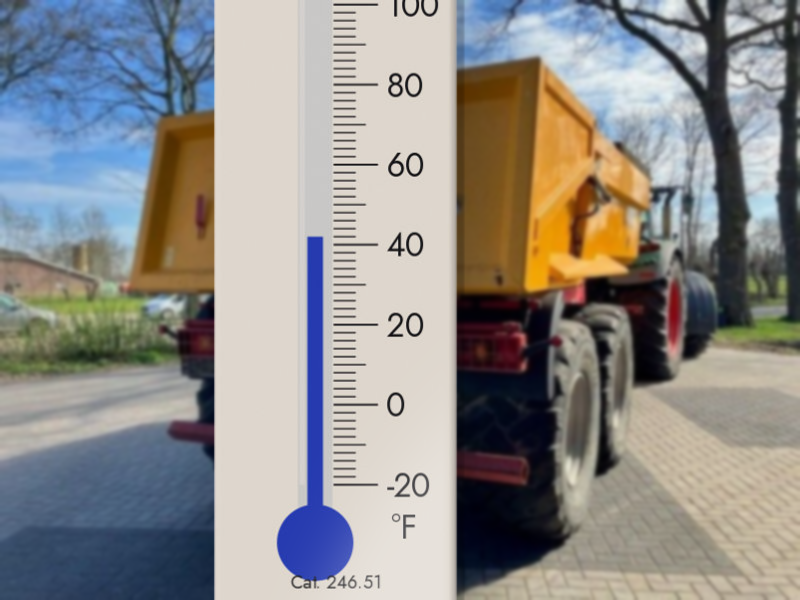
42 (°F)
